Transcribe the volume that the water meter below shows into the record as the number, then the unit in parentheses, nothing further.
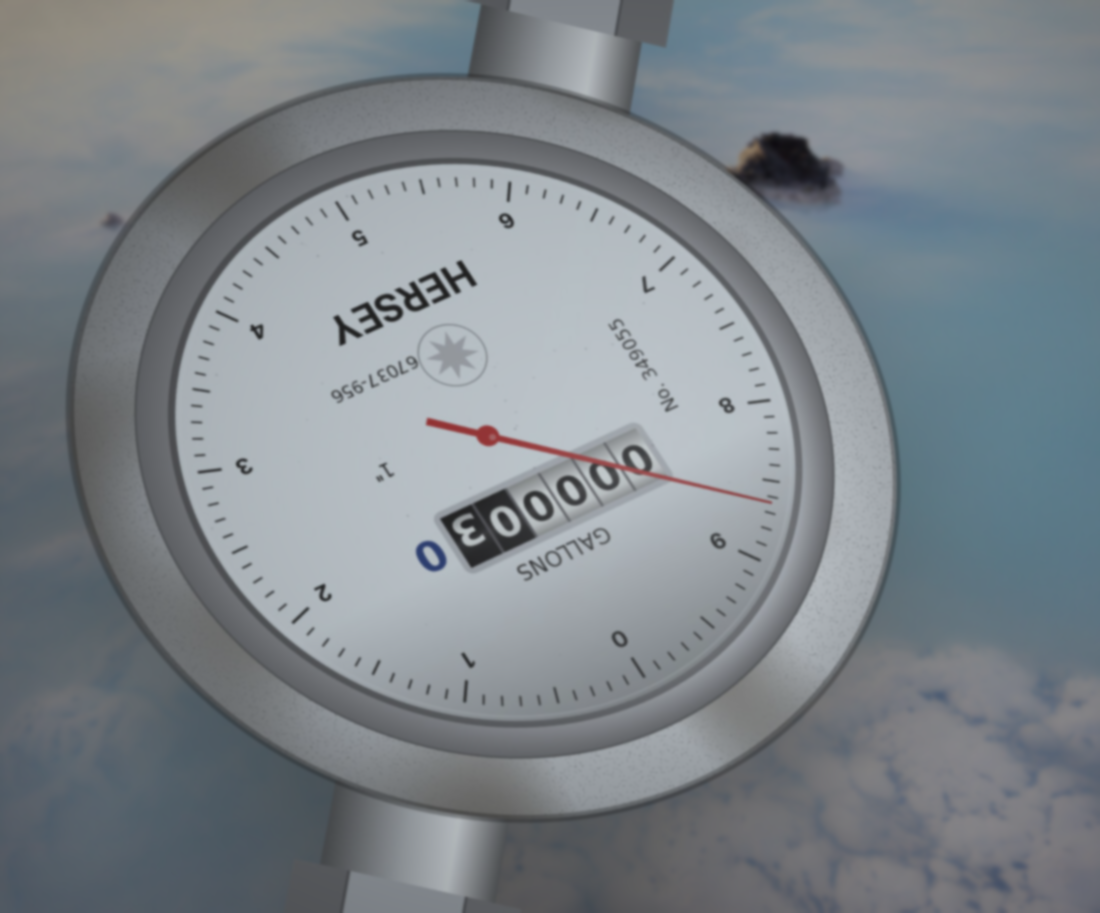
28.6 (gal)
